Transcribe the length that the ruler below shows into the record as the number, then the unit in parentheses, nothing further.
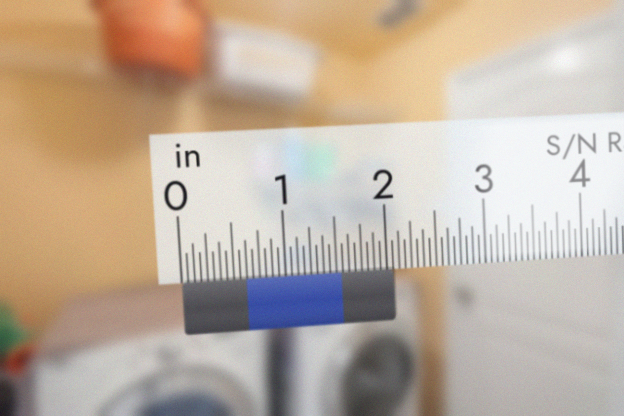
2.0625 (in)
